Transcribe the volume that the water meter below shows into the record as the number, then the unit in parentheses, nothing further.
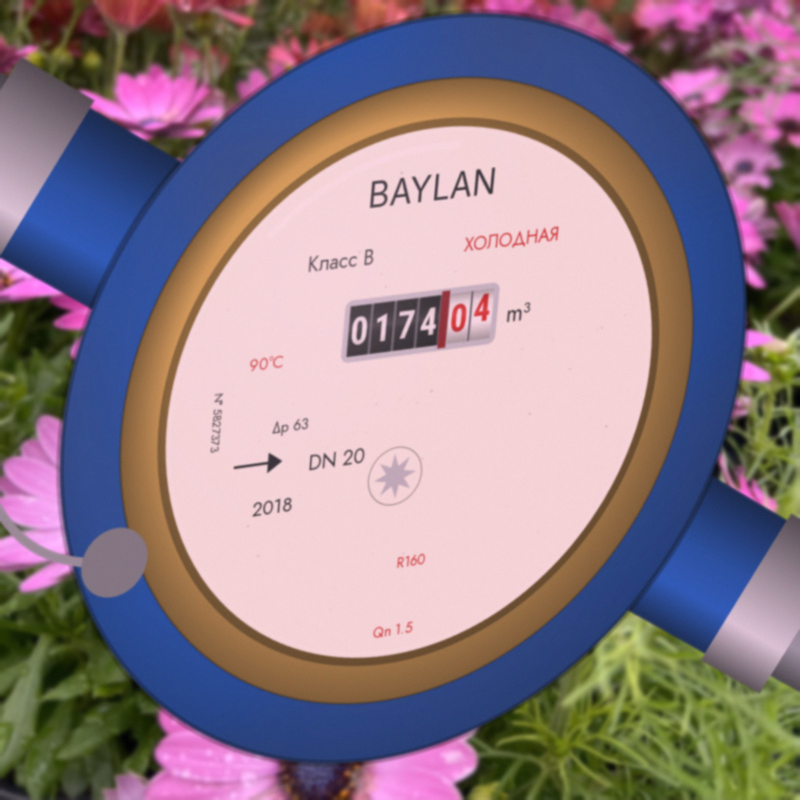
174.04 (m³)
